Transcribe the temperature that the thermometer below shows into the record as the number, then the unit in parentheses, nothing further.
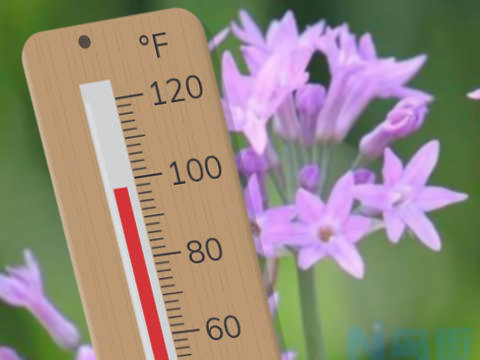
98 (°F)
